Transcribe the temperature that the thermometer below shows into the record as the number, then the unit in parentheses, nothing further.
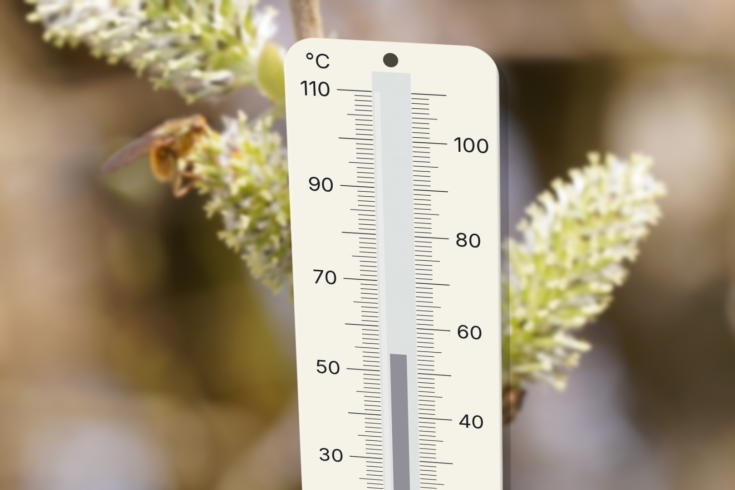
54 (°C)
